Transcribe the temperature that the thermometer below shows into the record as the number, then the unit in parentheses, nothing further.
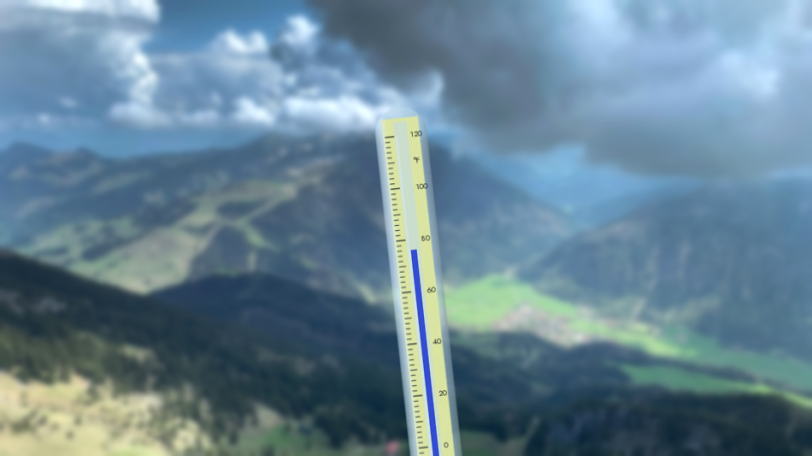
76 (°F)
